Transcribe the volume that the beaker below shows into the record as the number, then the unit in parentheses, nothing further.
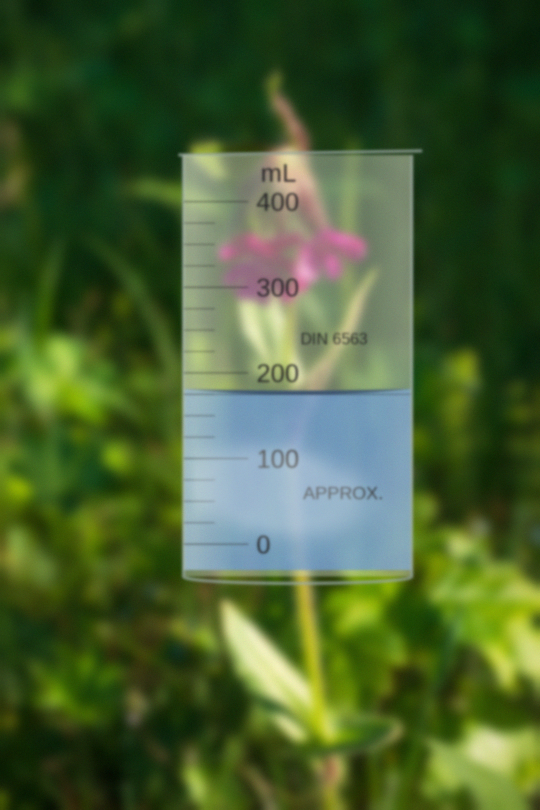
175 (mL)
